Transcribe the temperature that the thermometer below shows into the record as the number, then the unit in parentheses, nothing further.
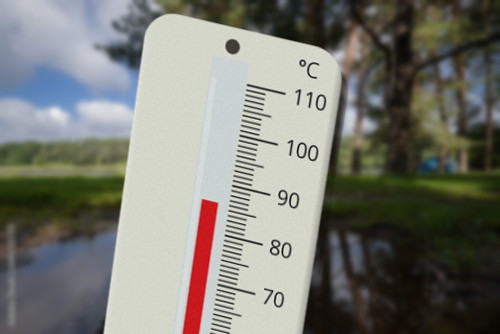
86 (°C)
